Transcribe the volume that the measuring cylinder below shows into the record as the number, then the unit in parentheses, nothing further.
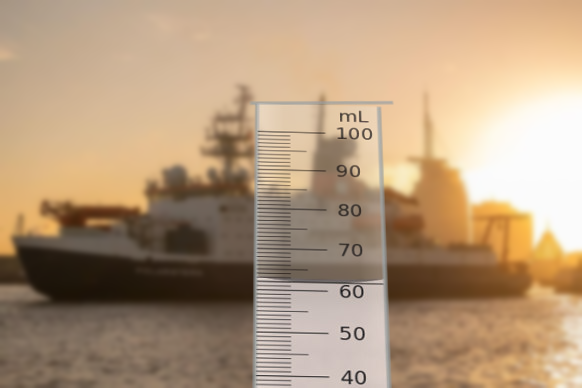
62 (mL)
